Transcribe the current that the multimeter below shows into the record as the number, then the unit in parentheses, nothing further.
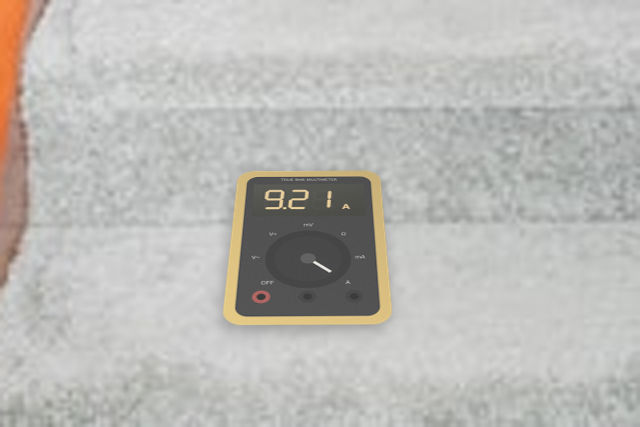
9.21 (A)
